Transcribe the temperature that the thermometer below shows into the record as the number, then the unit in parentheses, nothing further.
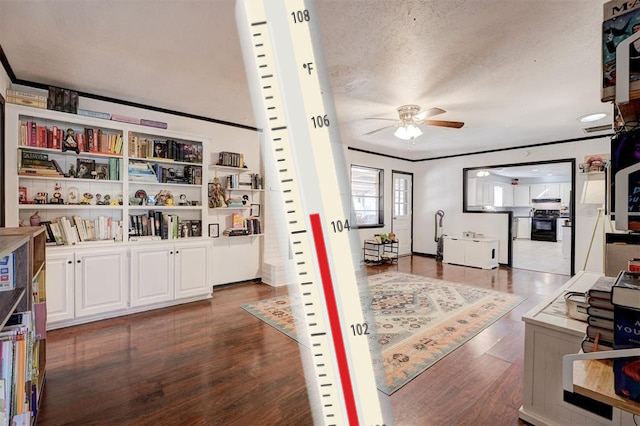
104.3 (°F)
